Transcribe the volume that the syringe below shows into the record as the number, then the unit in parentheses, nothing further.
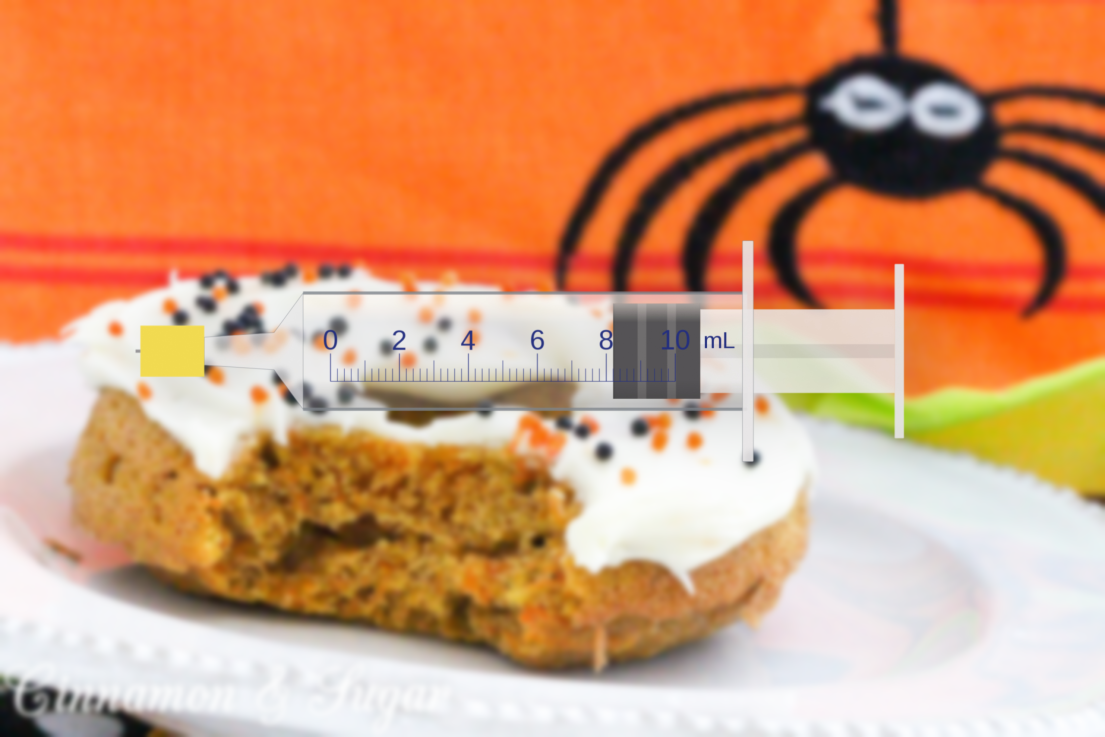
8.2 (mL)
